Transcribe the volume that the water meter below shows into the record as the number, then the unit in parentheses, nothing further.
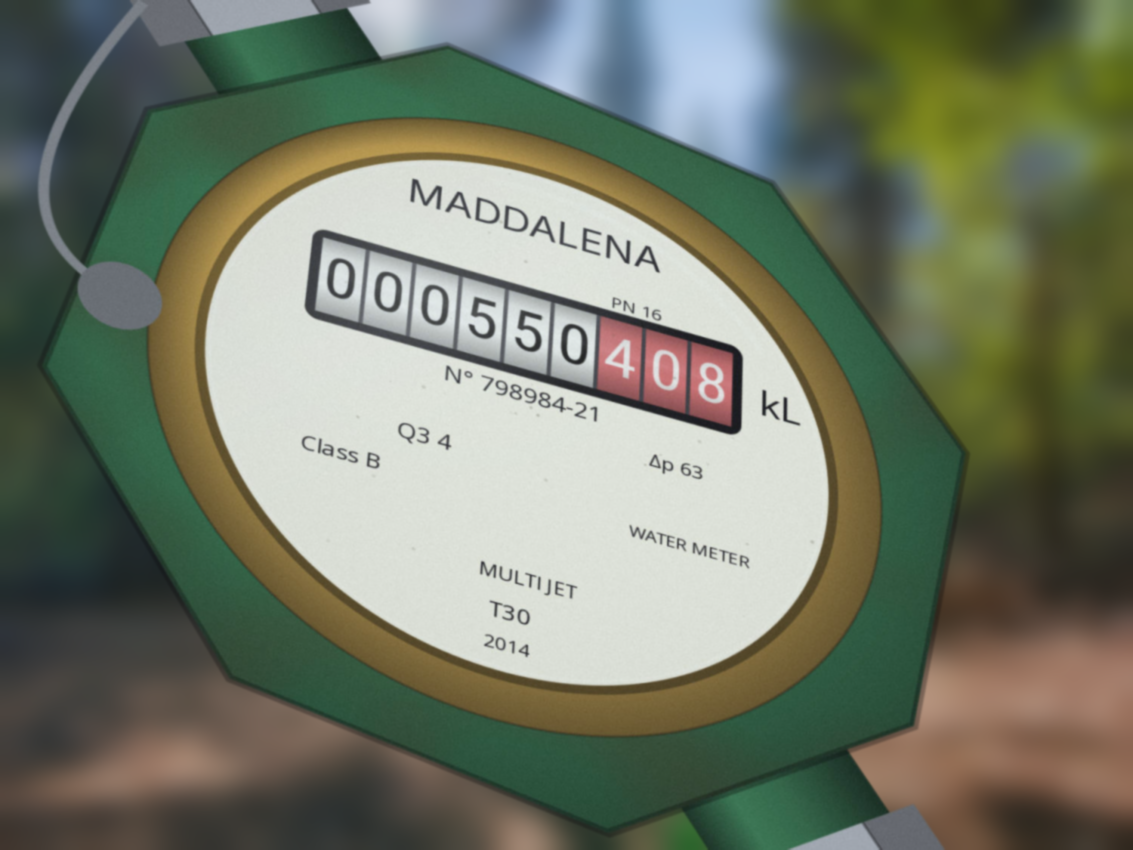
550.408 (kL)
